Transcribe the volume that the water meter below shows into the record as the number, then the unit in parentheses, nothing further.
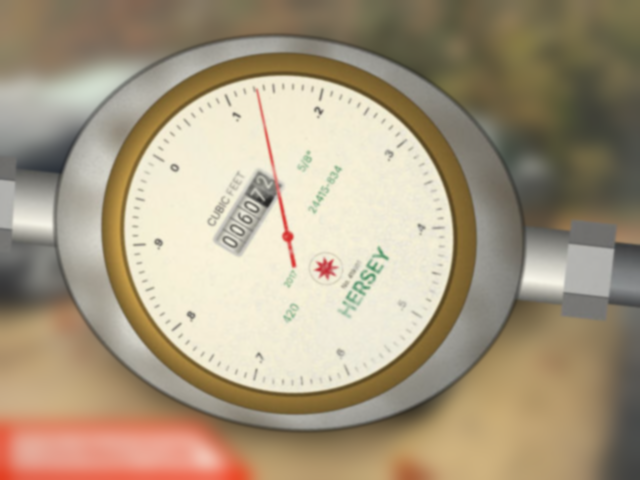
6072.13 (ft³)
